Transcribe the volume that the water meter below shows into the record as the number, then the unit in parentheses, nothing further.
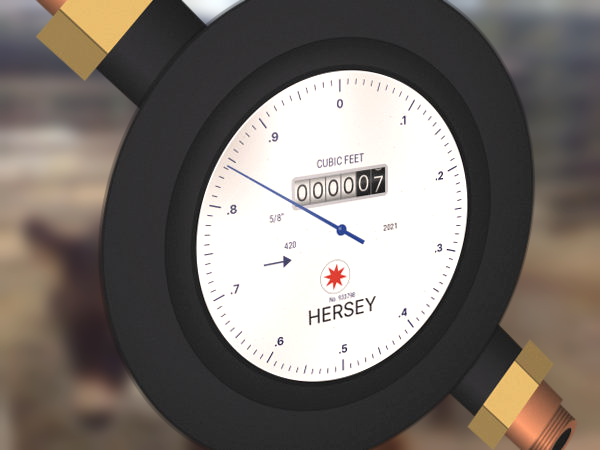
6.84 (ft³)
